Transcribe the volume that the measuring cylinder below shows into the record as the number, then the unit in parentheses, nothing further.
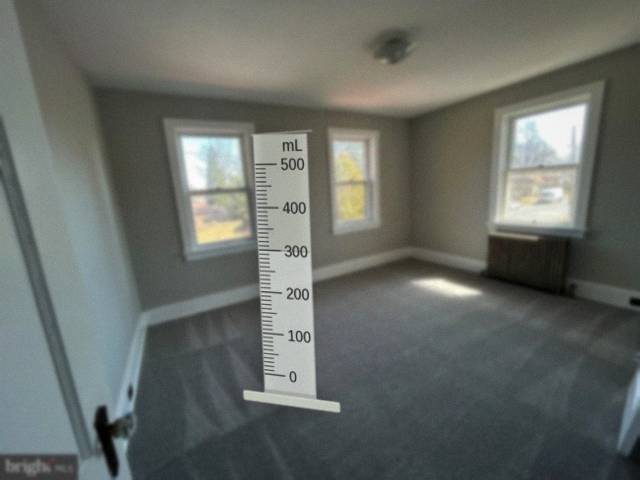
300 (mL)
